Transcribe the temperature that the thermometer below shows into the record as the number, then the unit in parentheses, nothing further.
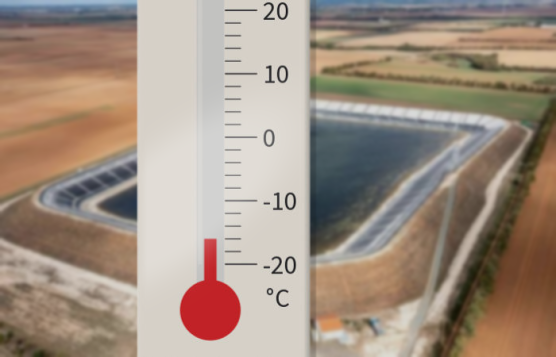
-16 (°C)
